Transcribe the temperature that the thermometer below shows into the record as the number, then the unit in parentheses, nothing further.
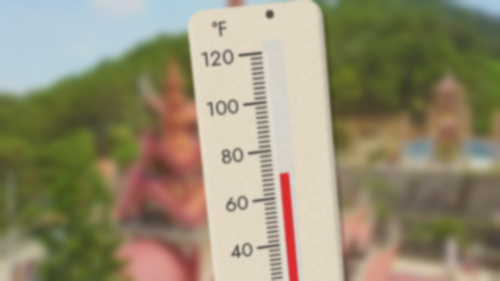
70 (°F)
